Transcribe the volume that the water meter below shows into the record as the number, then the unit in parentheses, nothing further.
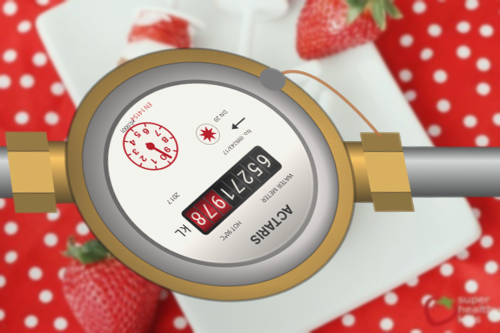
65271.9779 (kL)
